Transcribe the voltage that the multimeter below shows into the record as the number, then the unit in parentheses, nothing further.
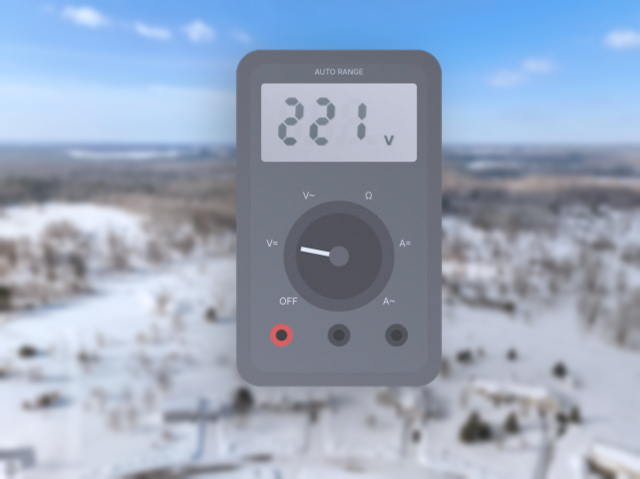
221 (V)
